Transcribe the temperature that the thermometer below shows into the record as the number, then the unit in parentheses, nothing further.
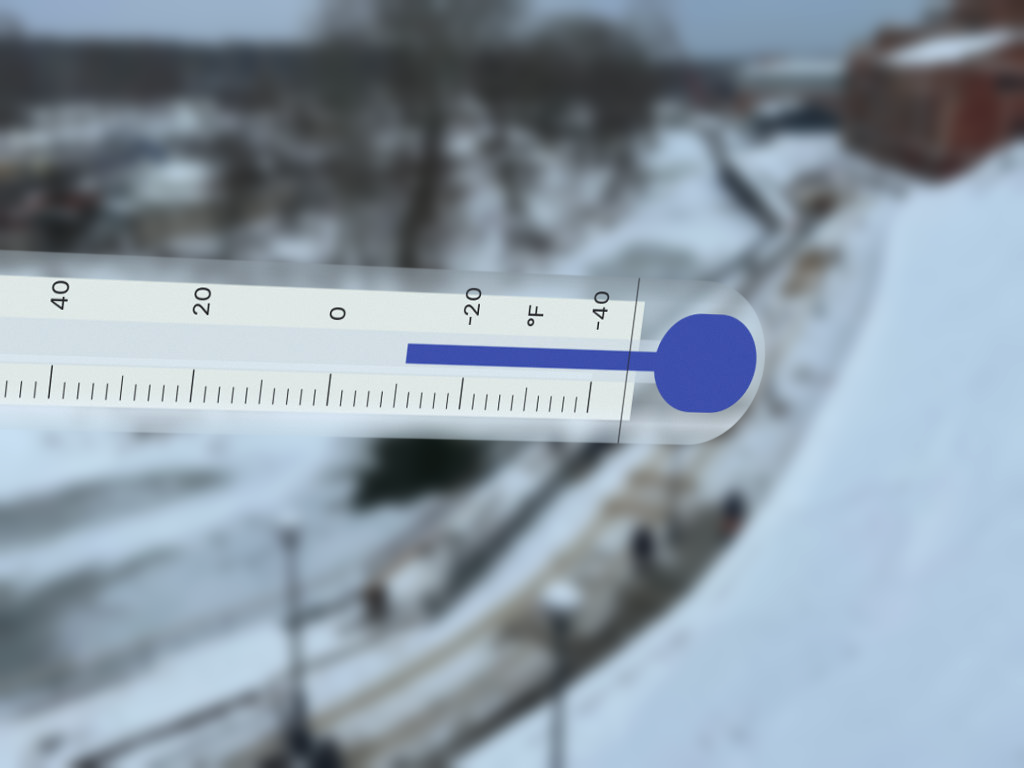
-11 (°F)
